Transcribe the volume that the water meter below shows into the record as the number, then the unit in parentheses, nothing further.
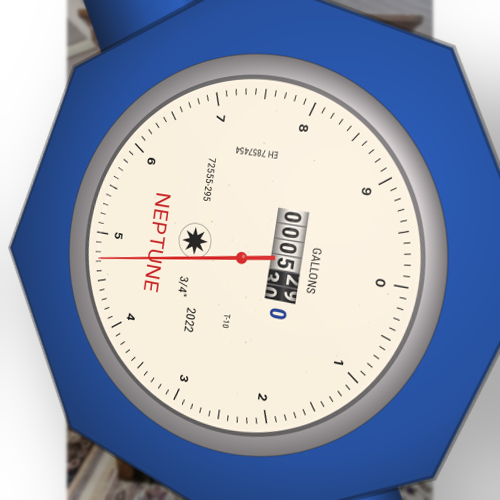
5294.7 (gal)
